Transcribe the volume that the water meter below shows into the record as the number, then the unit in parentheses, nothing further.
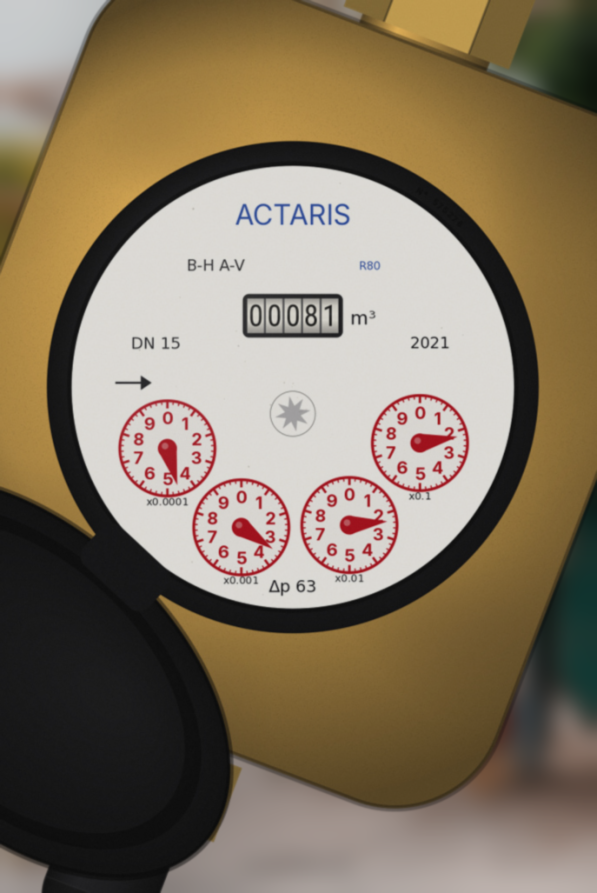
81.2234 (m³)
